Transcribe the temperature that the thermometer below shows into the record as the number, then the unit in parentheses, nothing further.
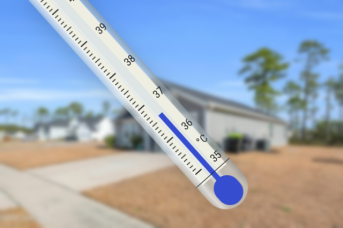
36.6 (°C)
